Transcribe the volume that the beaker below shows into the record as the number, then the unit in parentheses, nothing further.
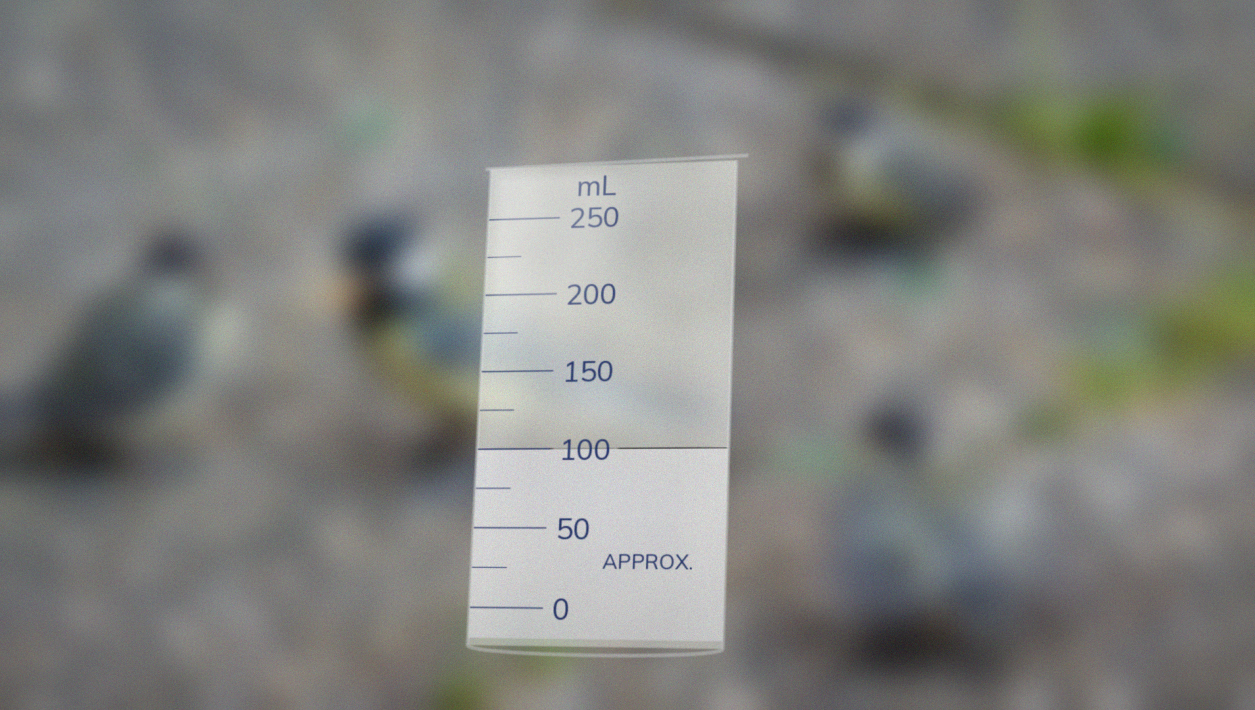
100 (mL)
